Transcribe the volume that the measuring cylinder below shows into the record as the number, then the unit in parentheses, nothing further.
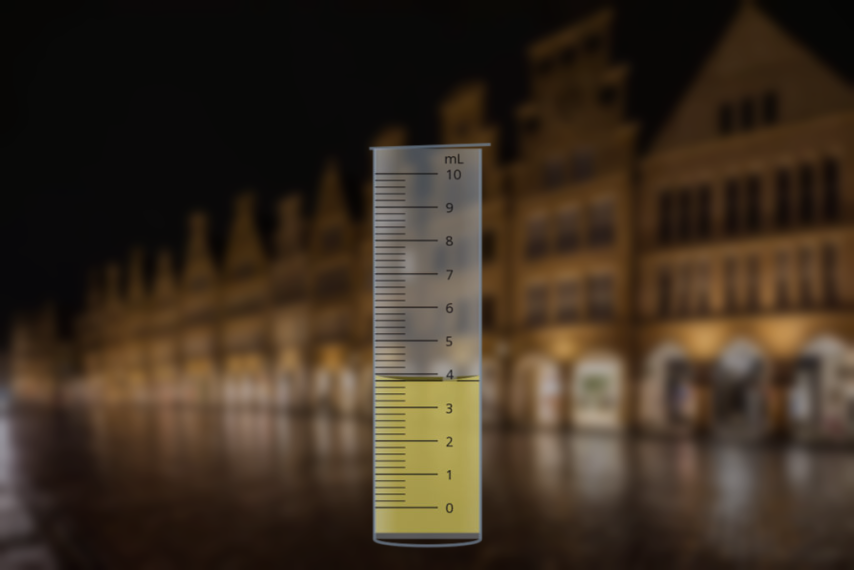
3.8 (mL)
